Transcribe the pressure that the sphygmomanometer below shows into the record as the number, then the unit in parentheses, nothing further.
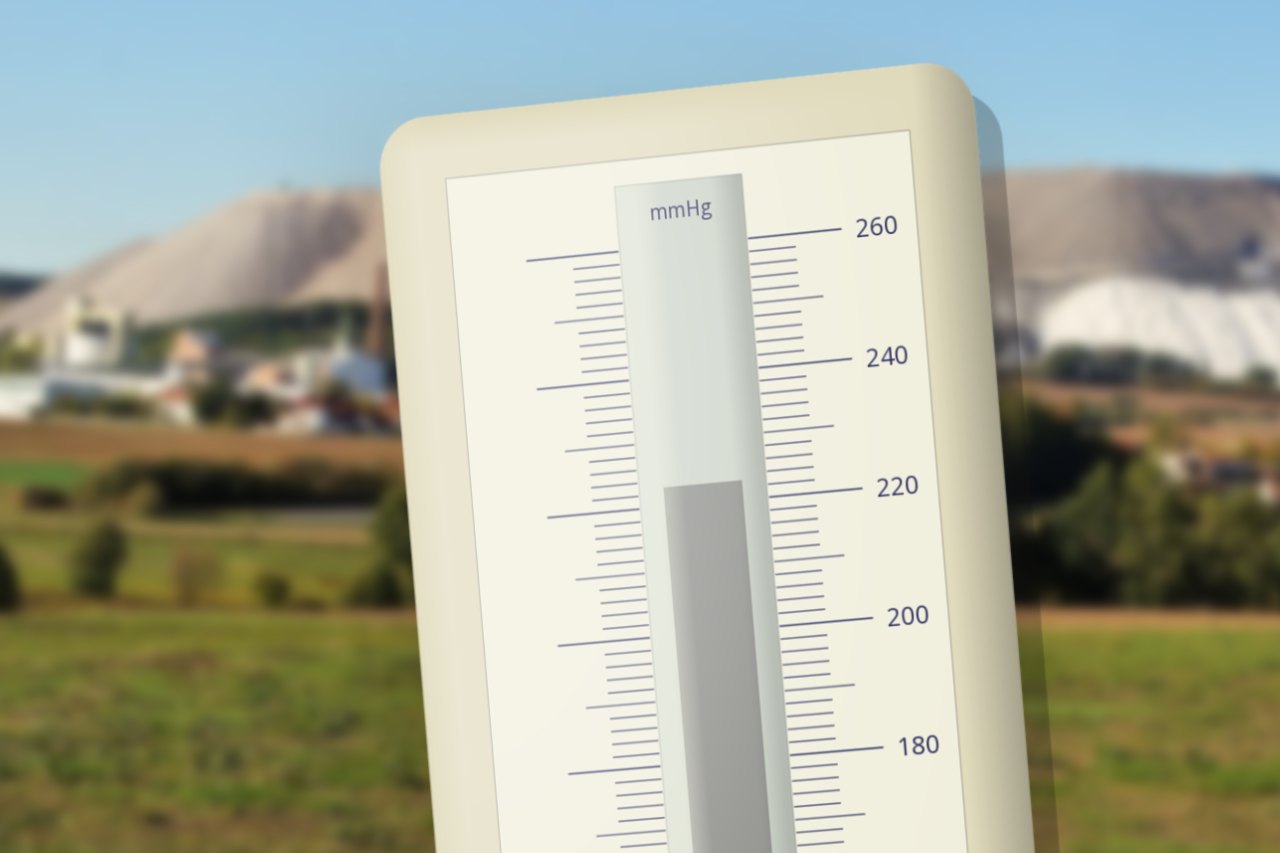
223 (mmHg)
